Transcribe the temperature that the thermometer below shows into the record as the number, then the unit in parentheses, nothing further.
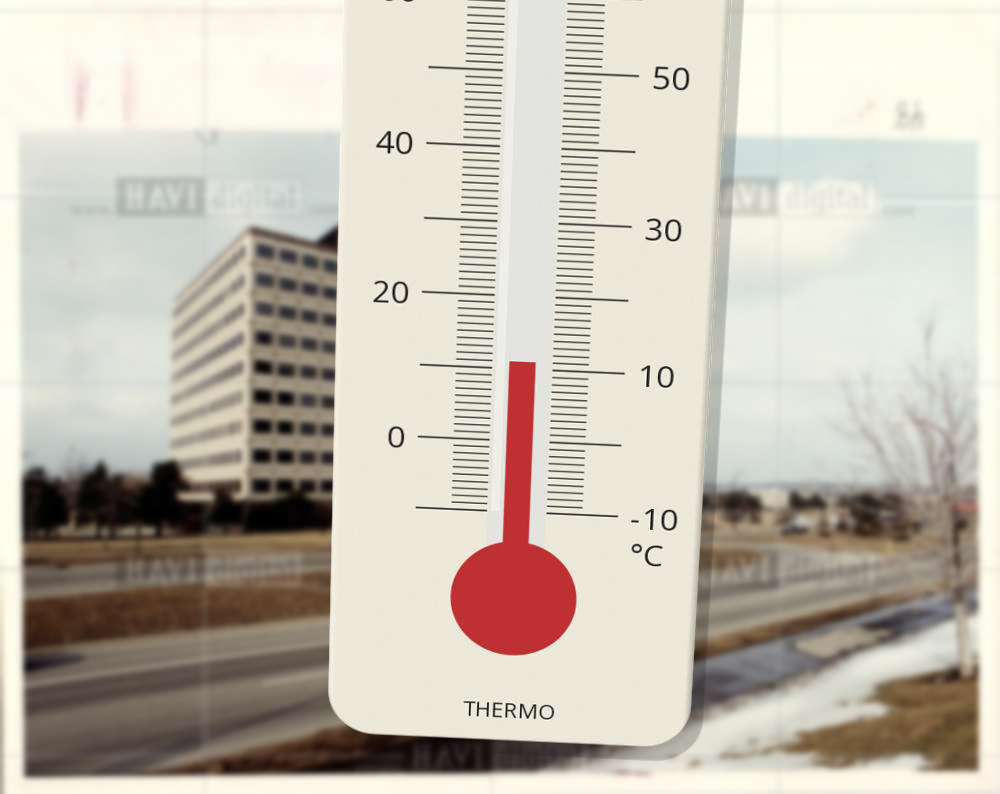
11 (°C)
